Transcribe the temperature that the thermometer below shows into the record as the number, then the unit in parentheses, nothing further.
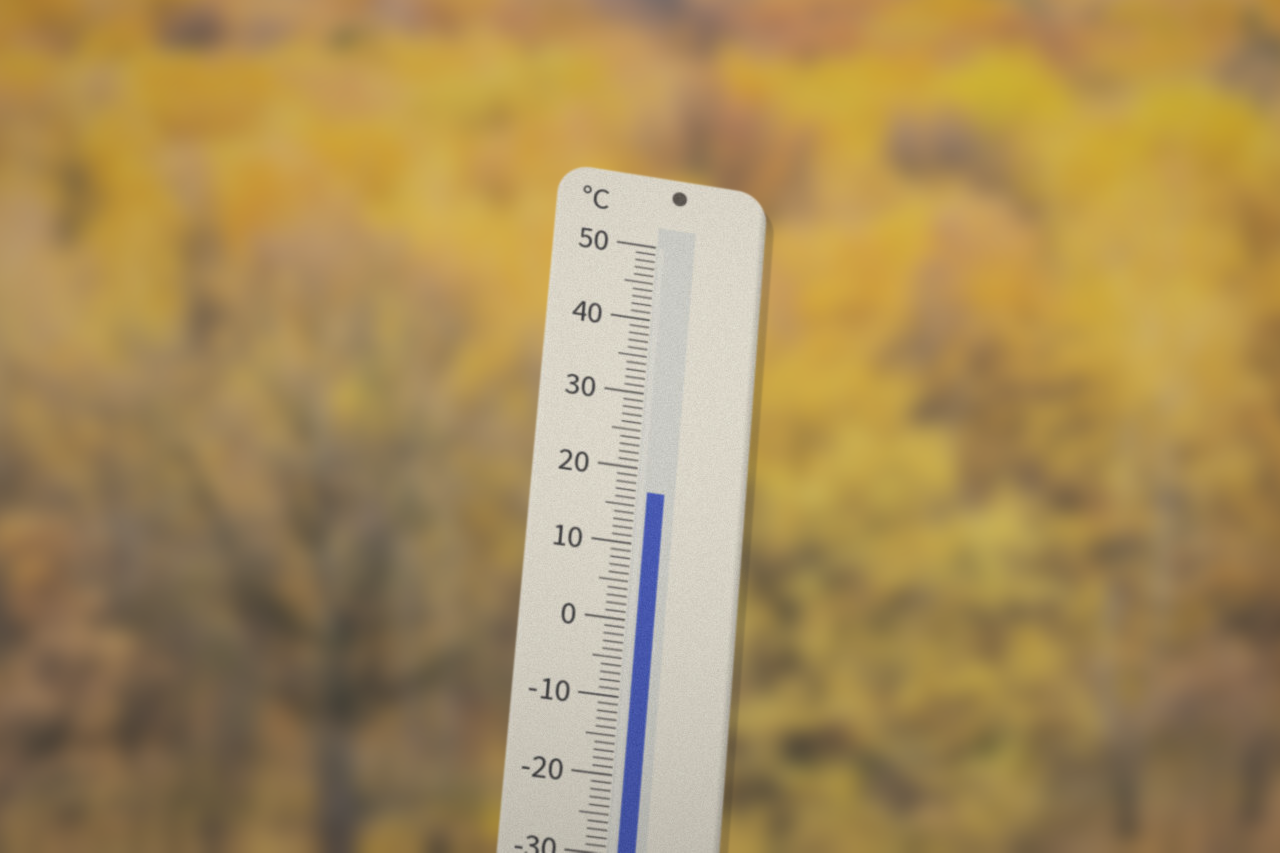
17 (°C)
